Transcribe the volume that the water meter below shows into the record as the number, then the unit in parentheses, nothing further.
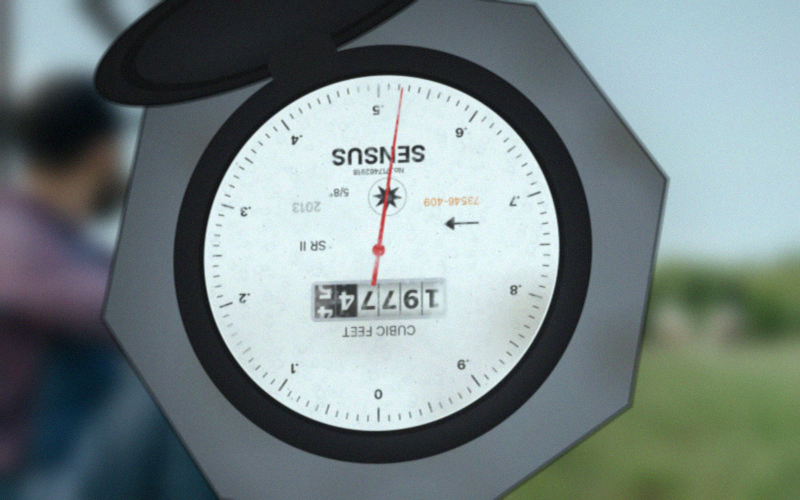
197744.52 (ft³)
